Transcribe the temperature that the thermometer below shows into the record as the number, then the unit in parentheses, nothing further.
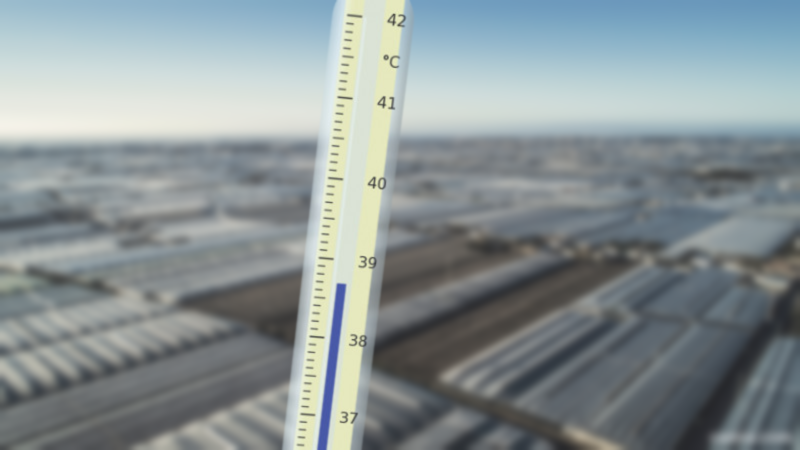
38.7 (°C)
